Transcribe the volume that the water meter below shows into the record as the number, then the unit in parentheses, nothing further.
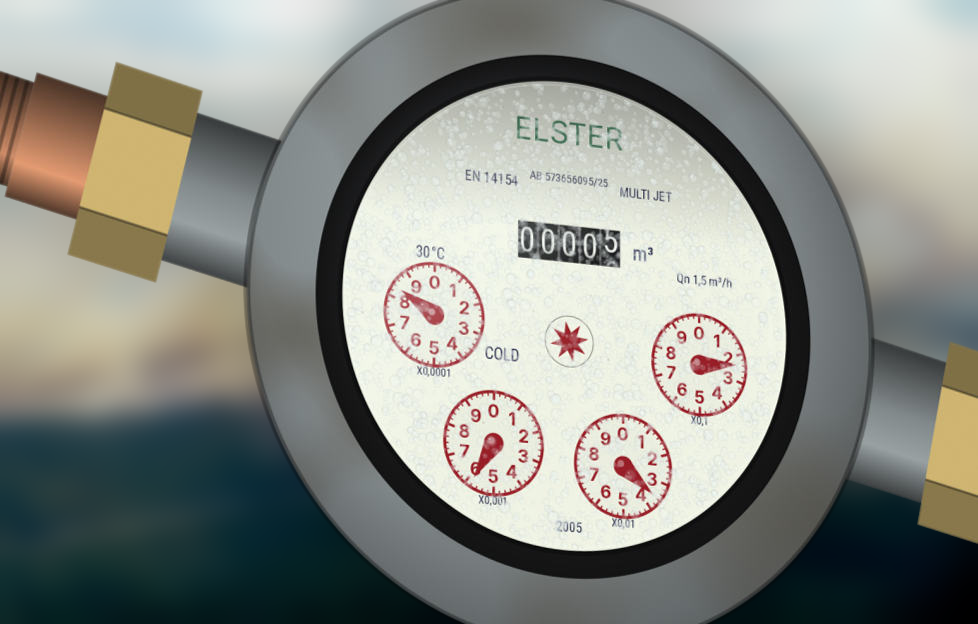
5.2358 (m³)
